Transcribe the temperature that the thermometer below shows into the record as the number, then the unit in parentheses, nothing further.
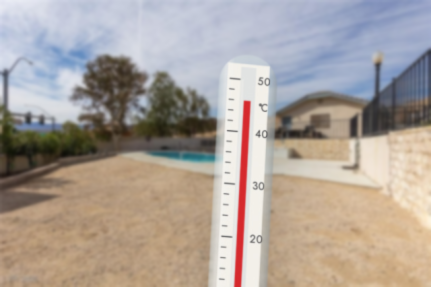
46 (°C)
